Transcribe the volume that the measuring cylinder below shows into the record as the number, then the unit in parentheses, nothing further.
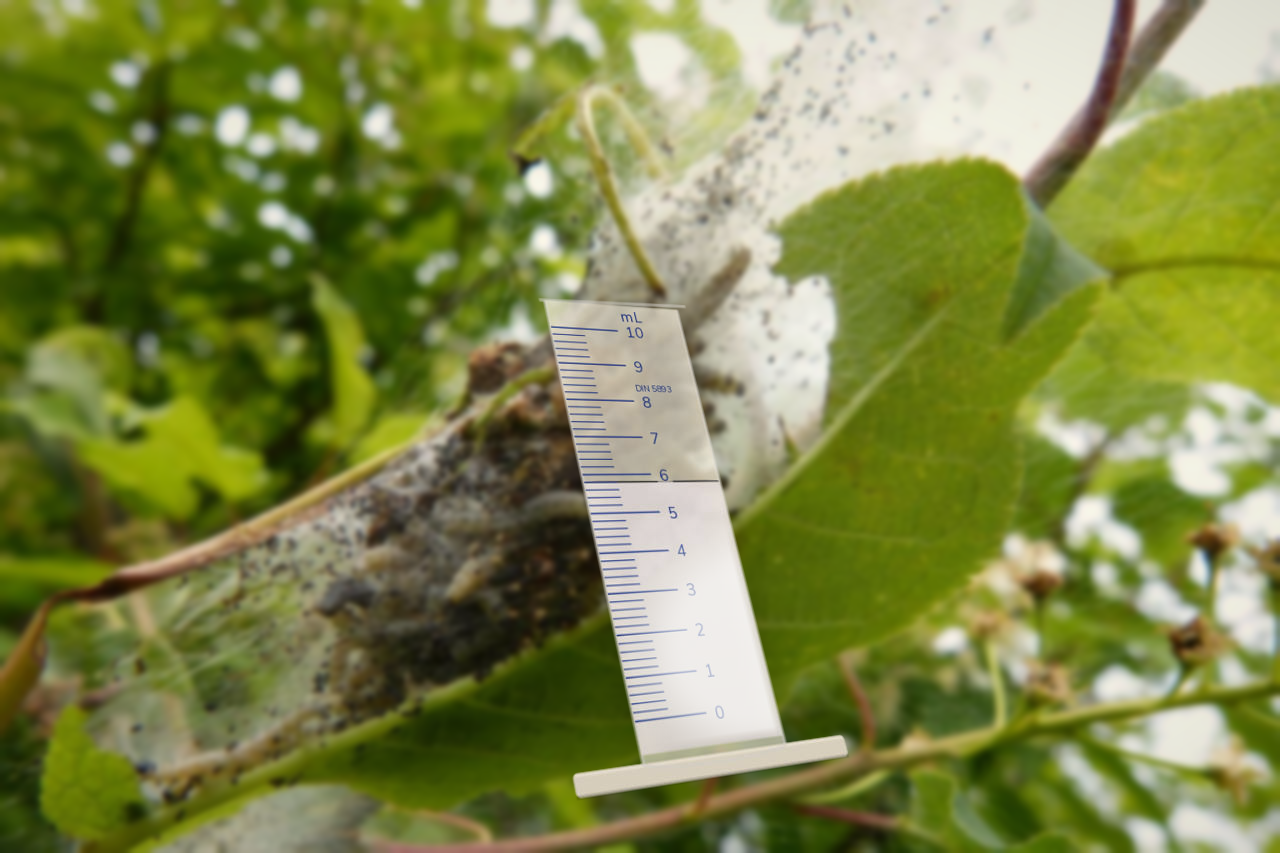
5.8 (mL)
